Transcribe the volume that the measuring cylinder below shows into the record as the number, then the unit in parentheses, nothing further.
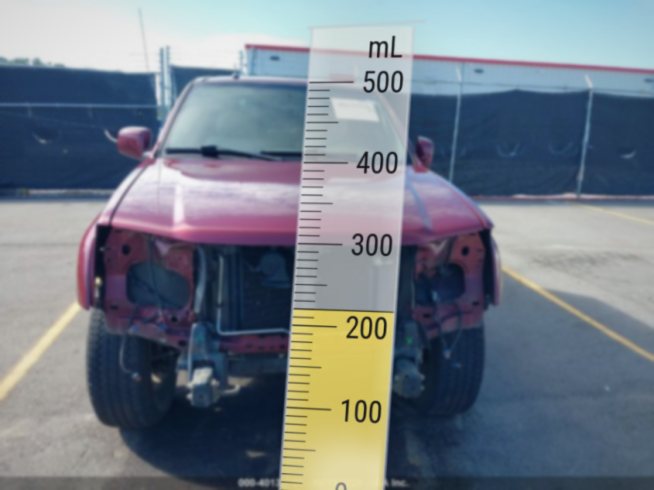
220 (mL)
